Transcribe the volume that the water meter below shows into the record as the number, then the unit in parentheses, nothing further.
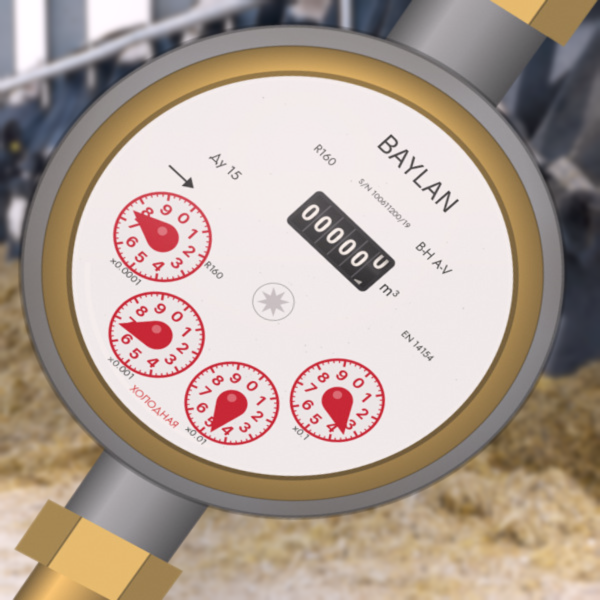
0.3467 (m³)
